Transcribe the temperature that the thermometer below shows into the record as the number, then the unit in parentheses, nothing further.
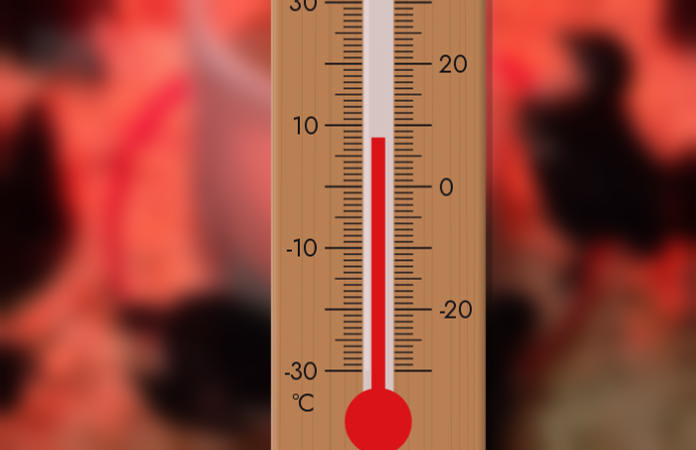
8 (°C)
